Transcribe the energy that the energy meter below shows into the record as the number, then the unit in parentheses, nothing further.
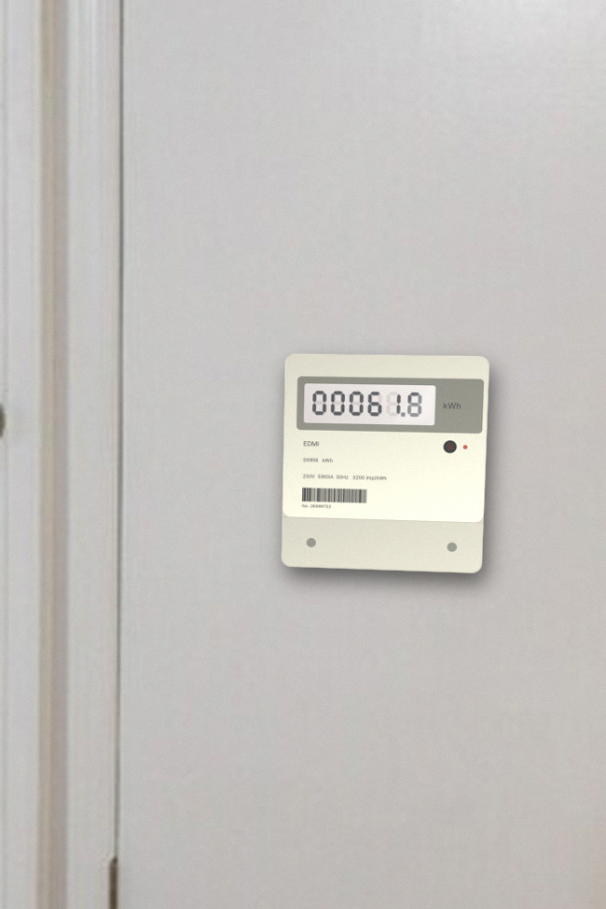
61.8 (kWh)
